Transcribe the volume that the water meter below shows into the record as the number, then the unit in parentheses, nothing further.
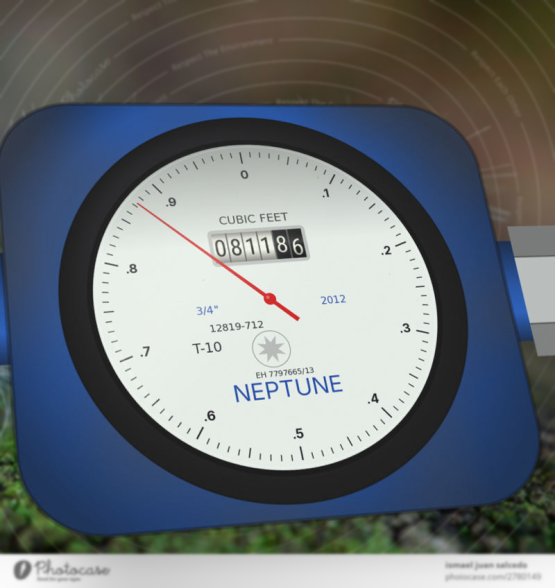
81185.87 (ft³)
